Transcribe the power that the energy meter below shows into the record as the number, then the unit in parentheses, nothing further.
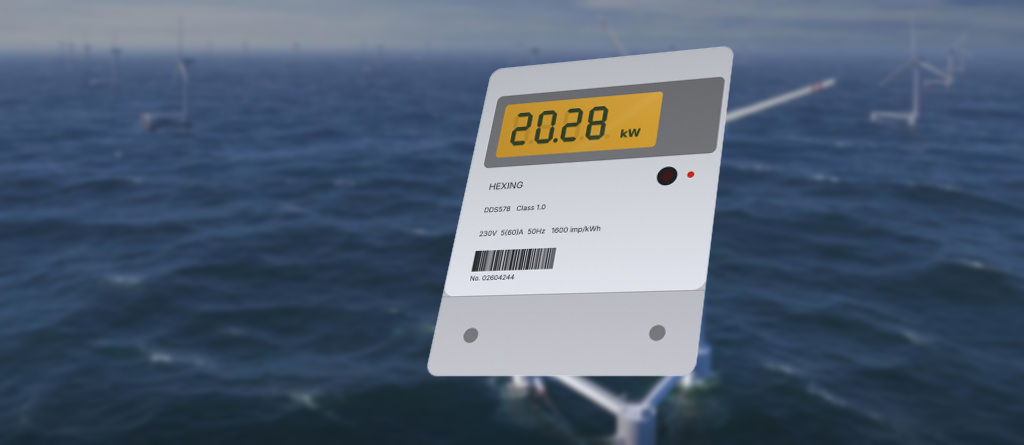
20.28 (kW)
